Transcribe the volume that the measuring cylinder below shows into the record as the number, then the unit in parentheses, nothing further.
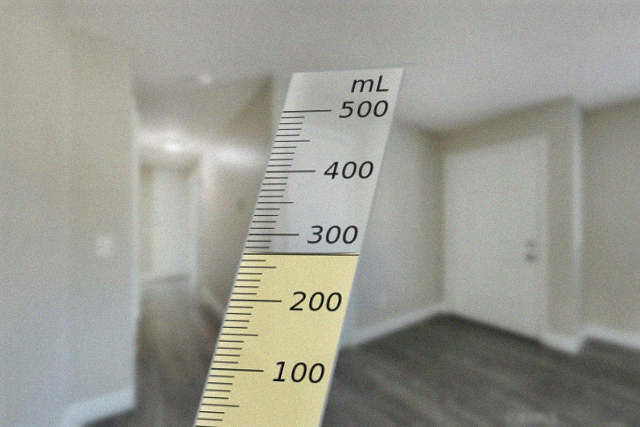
270 (mL)
